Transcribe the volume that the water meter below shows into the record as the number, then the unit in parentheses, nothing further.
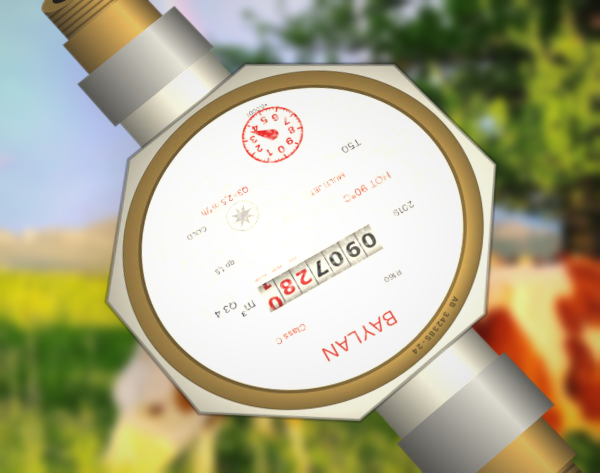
907.2803 (m³)
